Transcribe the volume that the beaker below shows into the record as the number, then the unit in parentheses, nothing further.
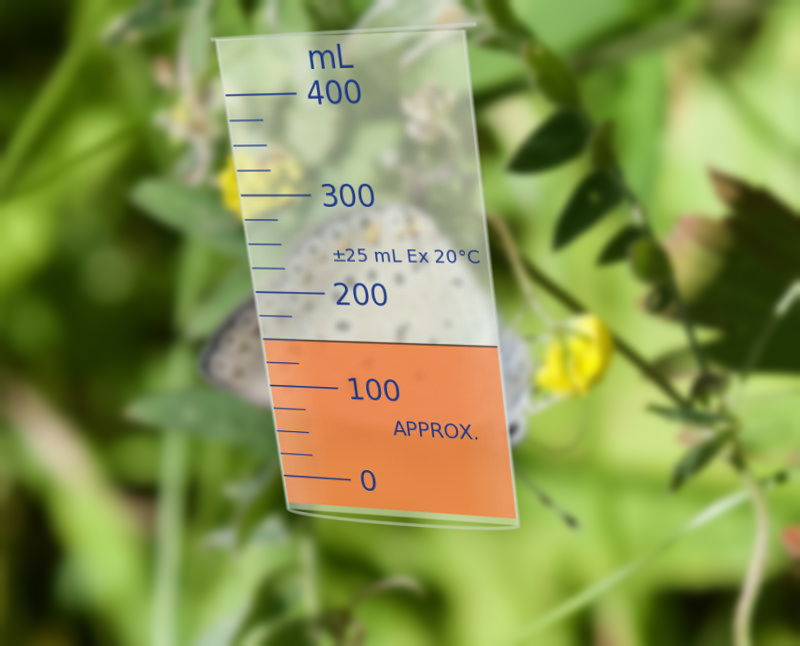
150 (mL)
